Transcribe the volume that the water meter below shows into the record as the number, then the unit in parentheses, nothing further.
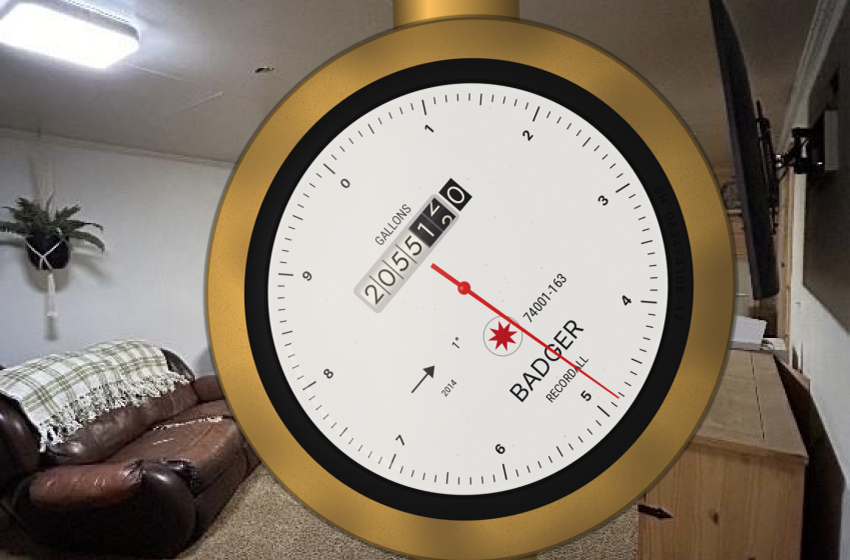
2055124.8 (gal)
